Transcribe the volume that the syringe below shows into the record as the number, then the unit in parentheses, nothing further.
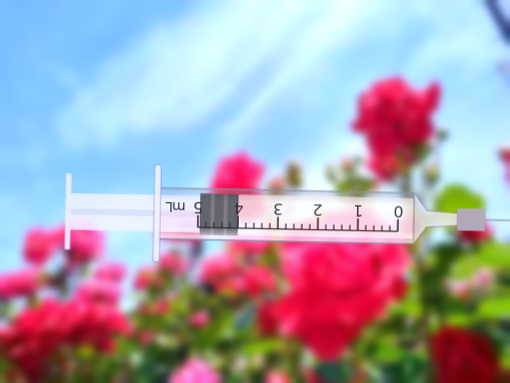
4 (mL)
